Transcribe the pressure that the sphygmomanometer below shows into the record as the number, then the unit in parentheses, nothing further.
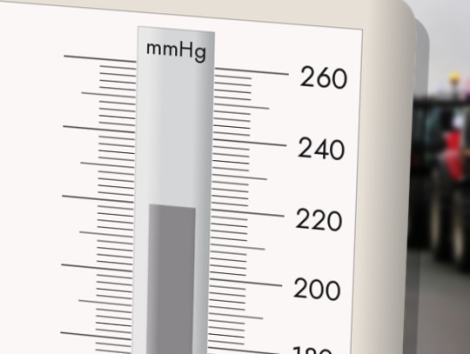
220 (mmHg)
